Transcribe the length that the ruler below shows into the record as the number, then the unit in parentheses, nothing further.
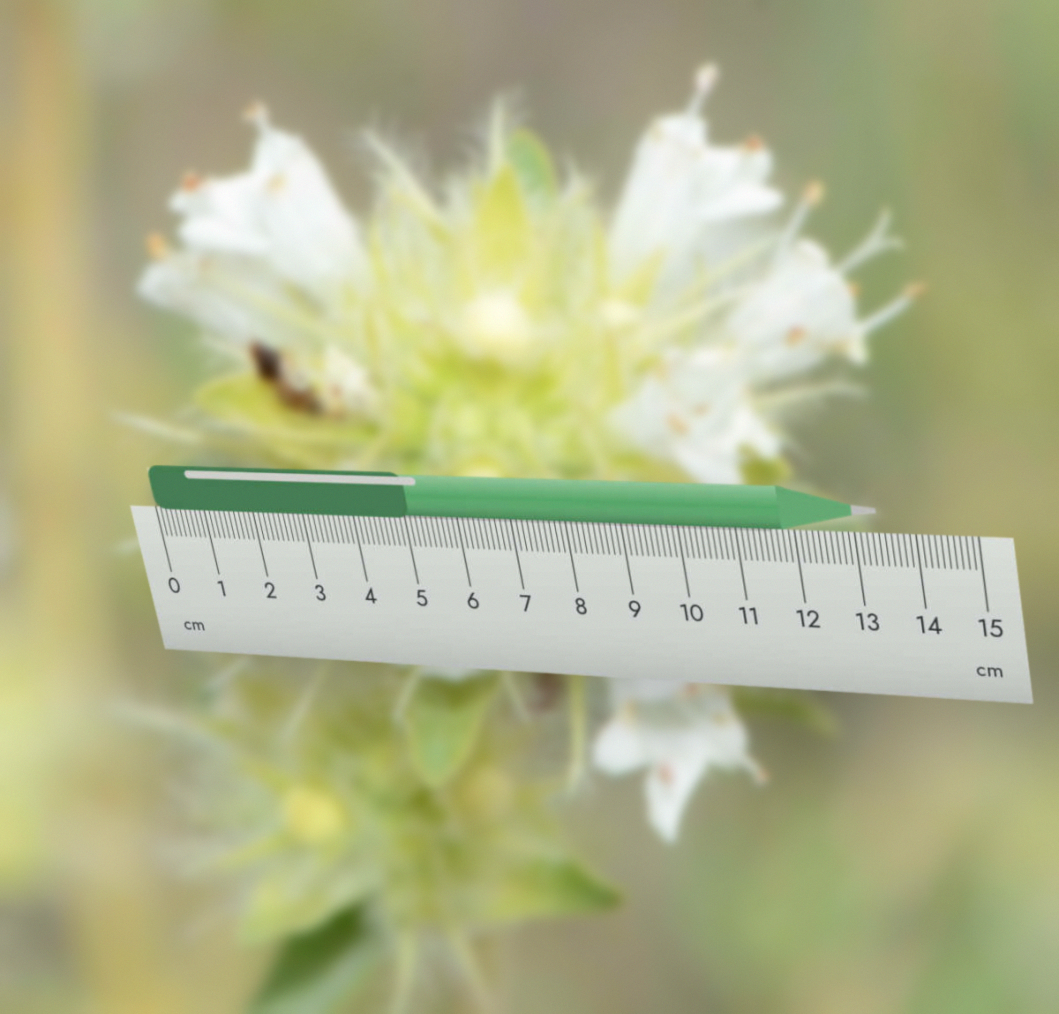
13.4 (cm)
